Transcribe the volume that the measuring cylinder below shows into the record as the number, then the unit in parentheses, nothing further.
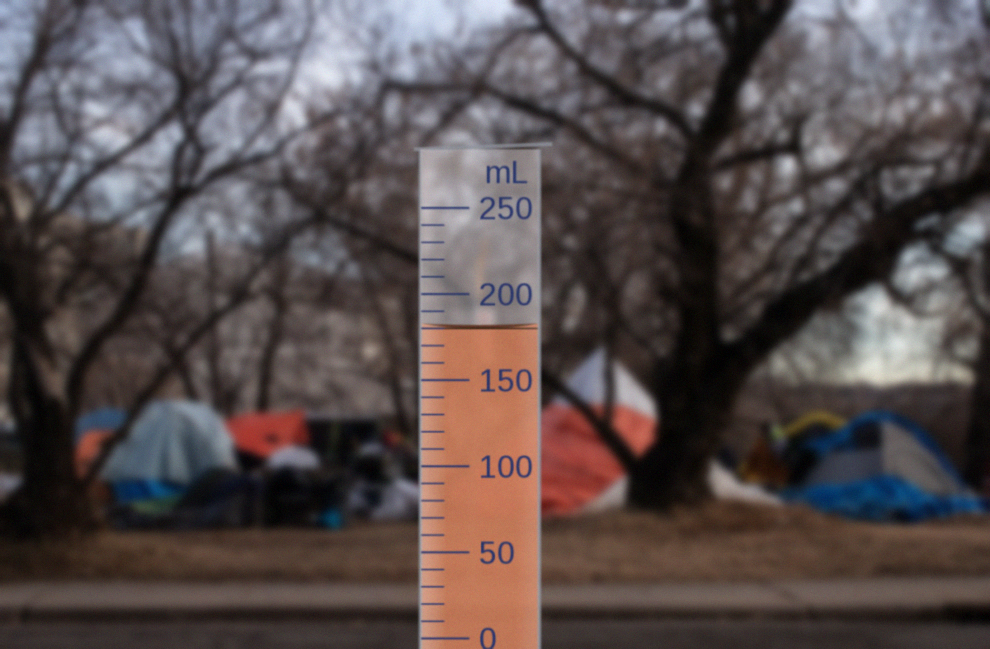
180 (mL)
